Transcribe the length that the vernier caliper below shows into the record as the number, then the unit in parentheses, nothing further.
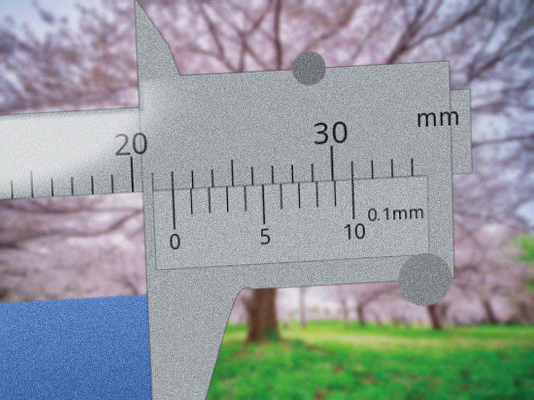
22.0 (mm)
